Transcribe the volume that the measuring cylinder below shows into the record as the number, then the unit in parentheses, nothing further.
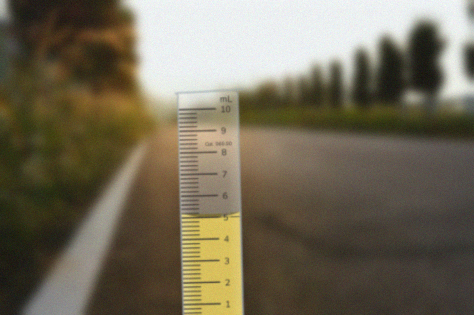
5 (mL)
